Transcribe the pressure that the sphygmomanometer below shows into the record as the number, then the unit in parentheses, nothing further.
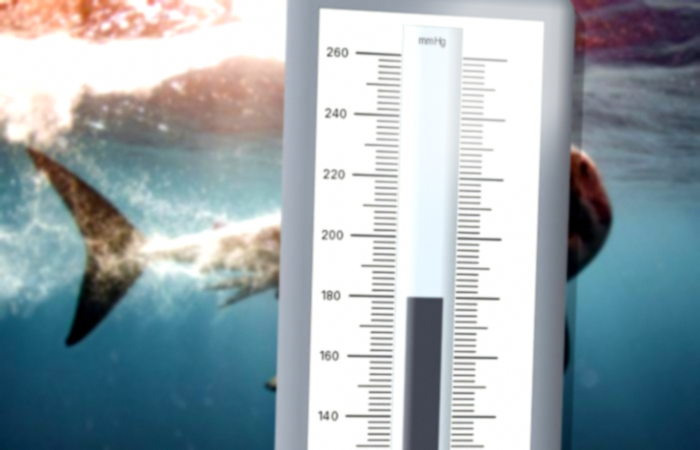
180 (mmHg)
